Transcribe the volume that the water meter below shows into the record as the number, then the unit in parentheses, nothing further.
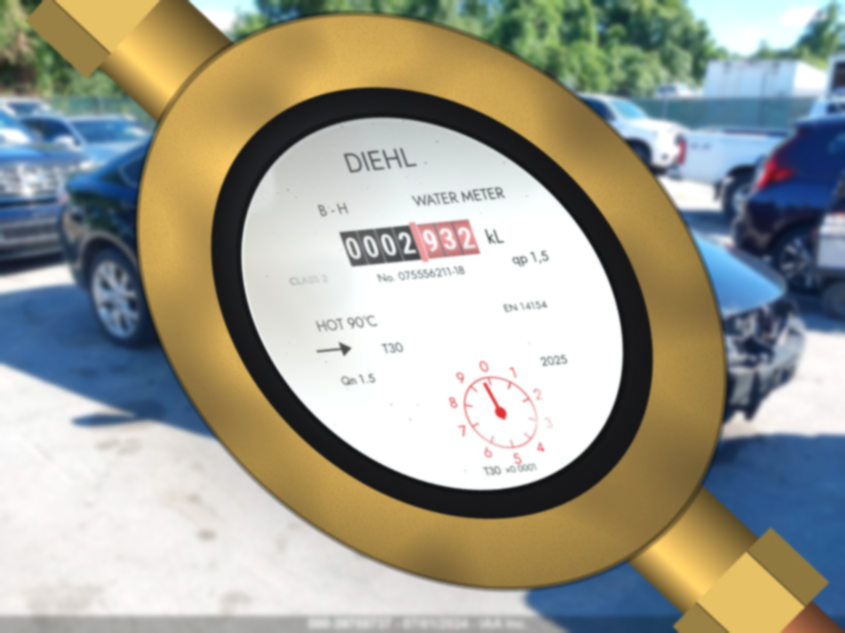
2.9319 (kL)
